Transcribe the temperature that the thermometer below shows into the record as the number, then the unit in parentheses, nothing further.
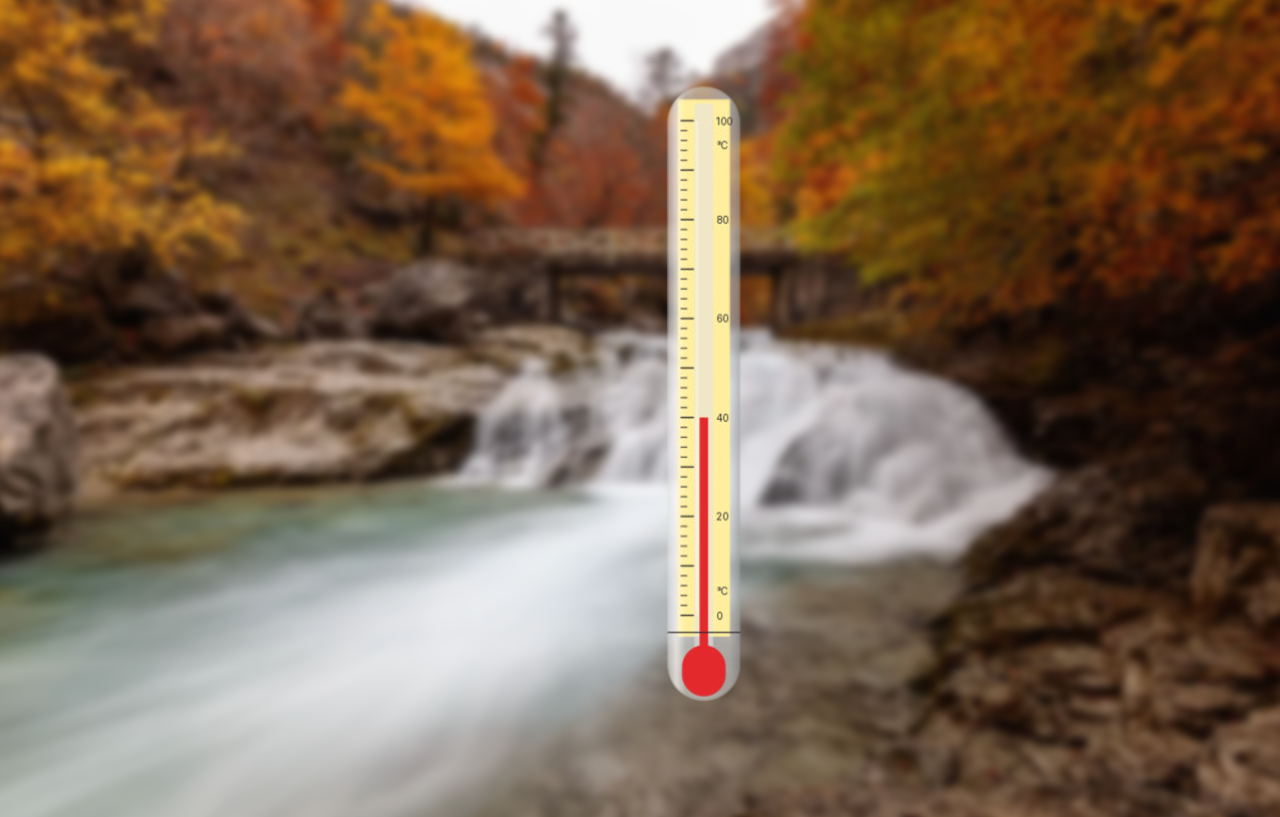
40 (°C)
